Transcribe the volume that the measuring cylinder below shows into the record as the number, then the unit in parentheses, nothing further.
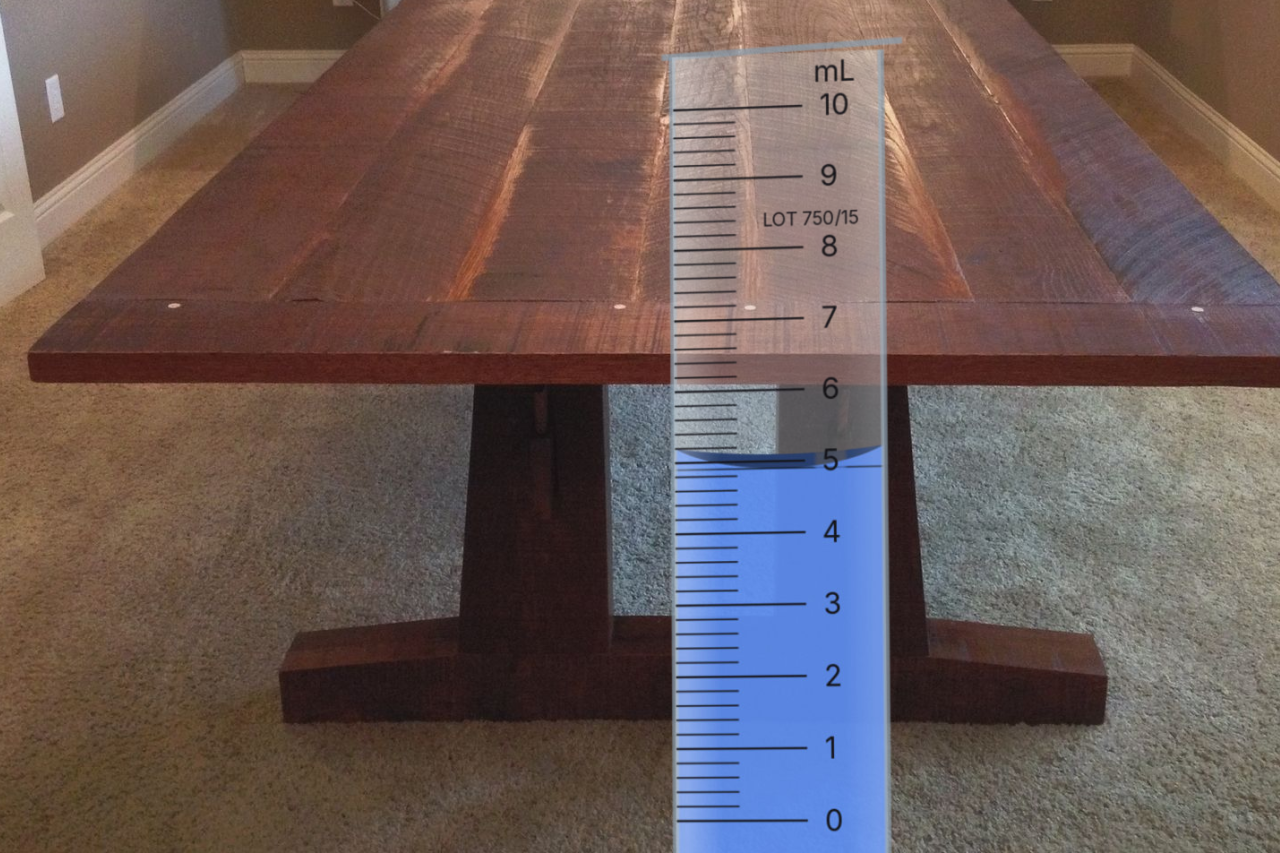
4.9 (mL)
